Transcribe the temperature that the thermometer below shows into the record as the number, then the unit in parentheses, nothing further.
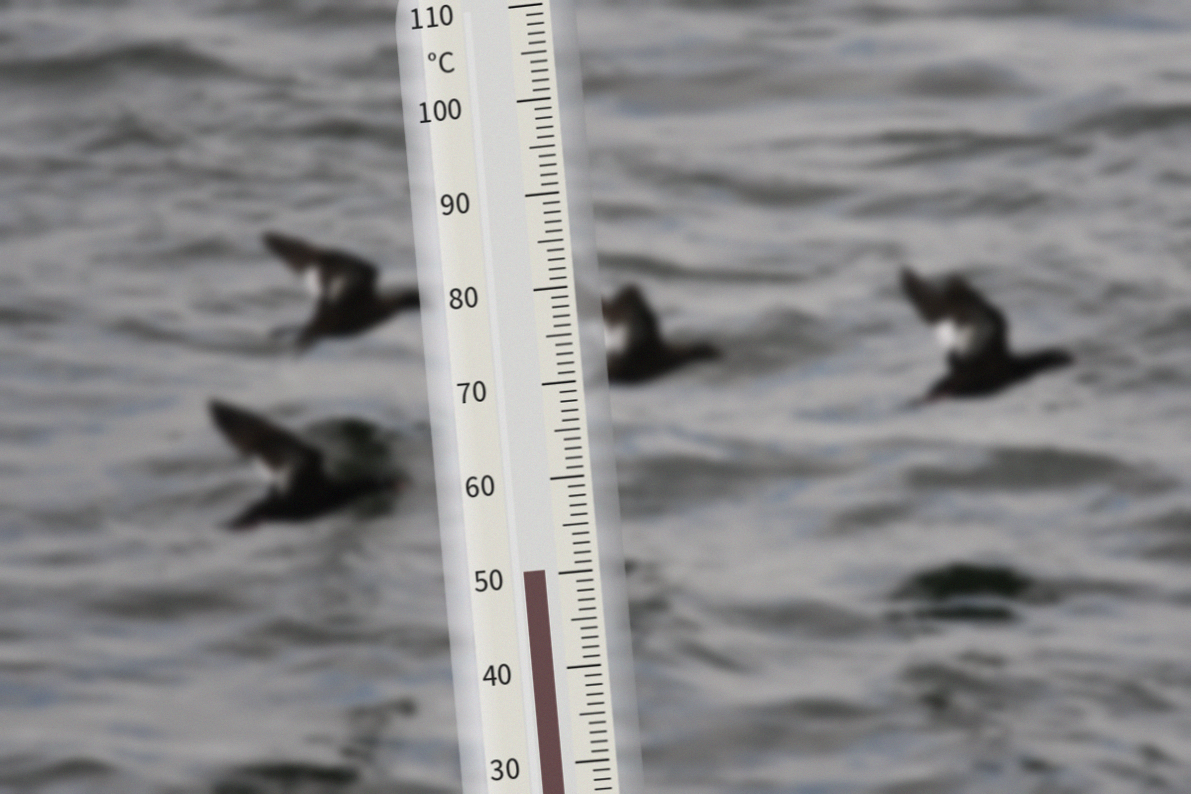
50.5 (°C)
